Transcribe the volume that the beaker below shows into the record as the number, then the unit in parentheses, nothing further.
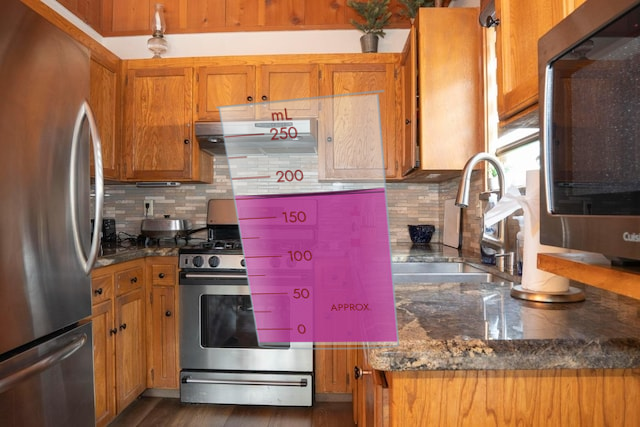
175 (mL)
